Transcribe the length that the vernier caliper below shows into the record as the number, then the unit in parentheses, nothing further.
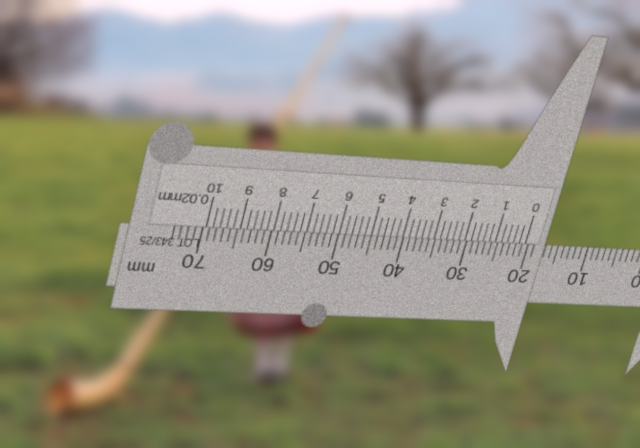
20.5 (mm)
